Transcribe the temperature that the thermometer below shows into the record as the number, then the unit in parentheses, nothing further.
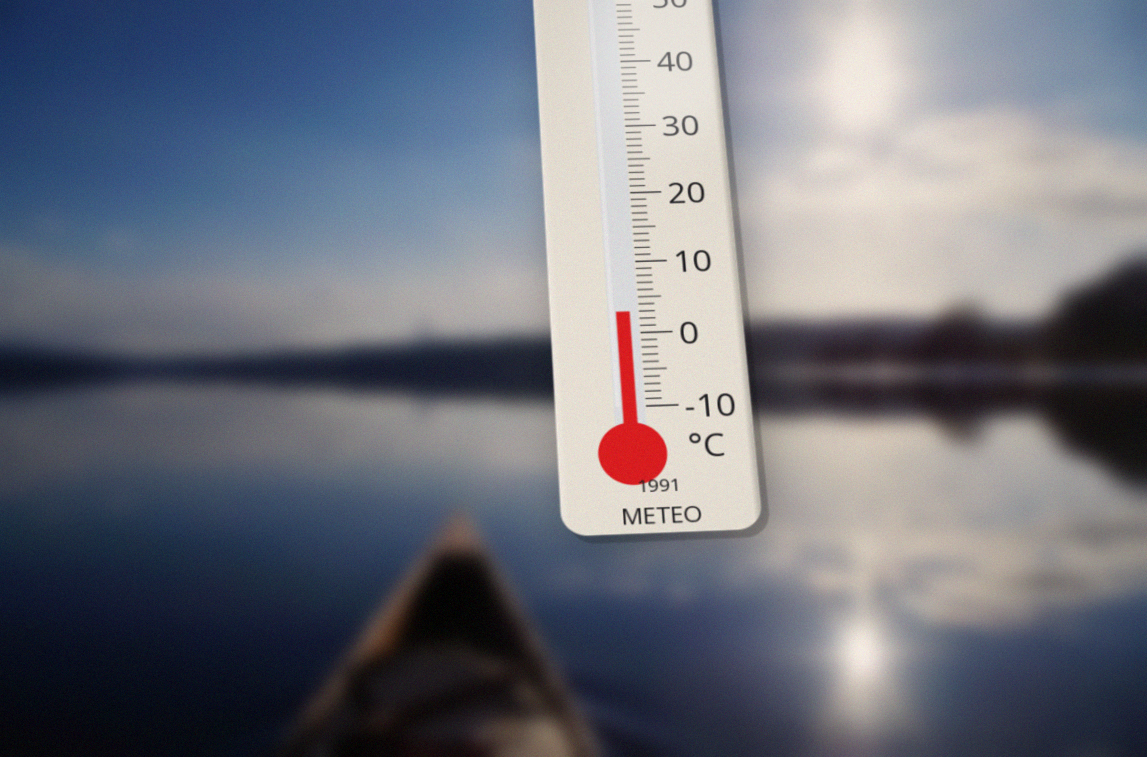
3 (°C)
